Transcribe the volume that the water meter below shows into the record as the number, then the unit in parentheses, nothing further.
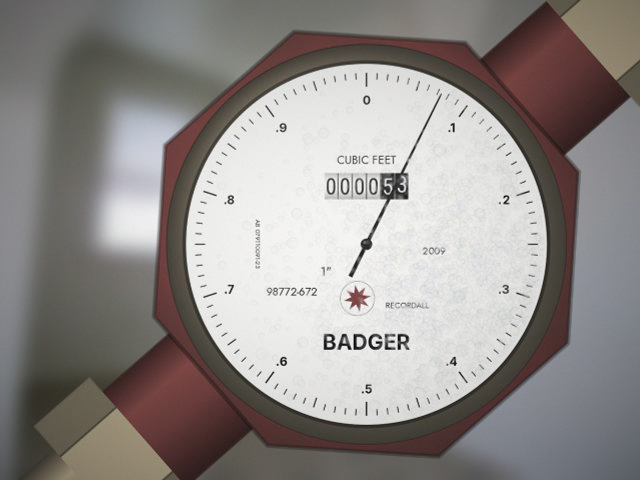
53.07 (ft³)
